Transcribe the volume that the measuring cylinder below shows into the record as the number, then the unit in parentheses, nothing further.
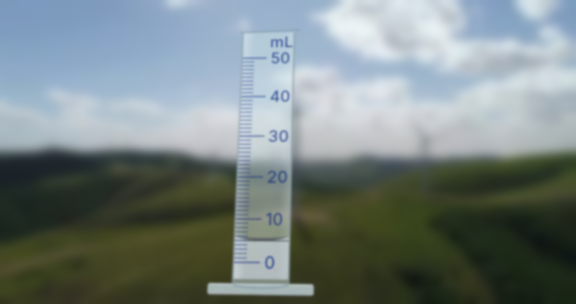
5 (mL)
